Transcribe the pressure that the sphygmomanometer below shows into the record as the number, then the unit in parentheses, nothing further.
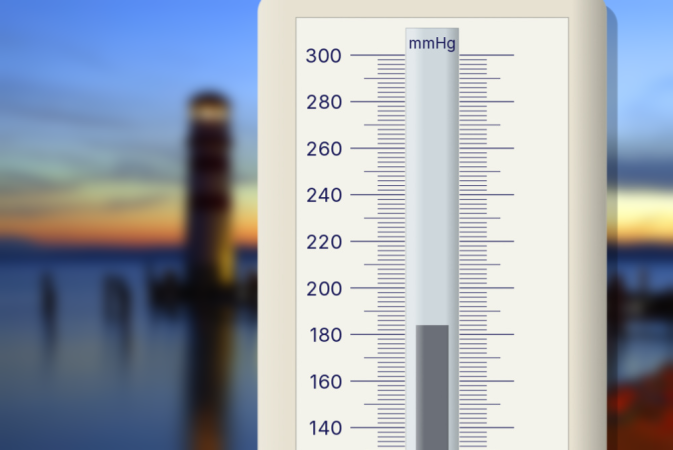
184 (mmHg)
